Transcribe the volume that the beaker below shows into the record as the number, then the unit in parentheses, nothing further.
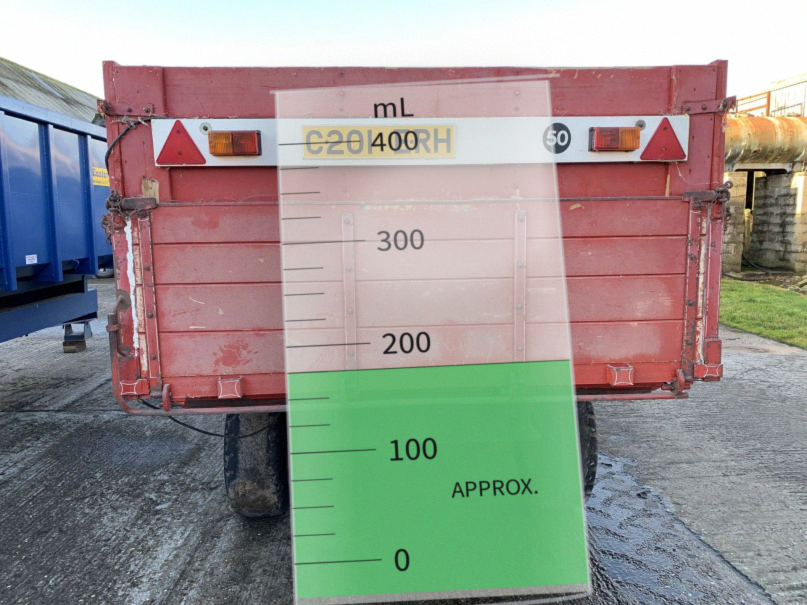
175 (mL)
